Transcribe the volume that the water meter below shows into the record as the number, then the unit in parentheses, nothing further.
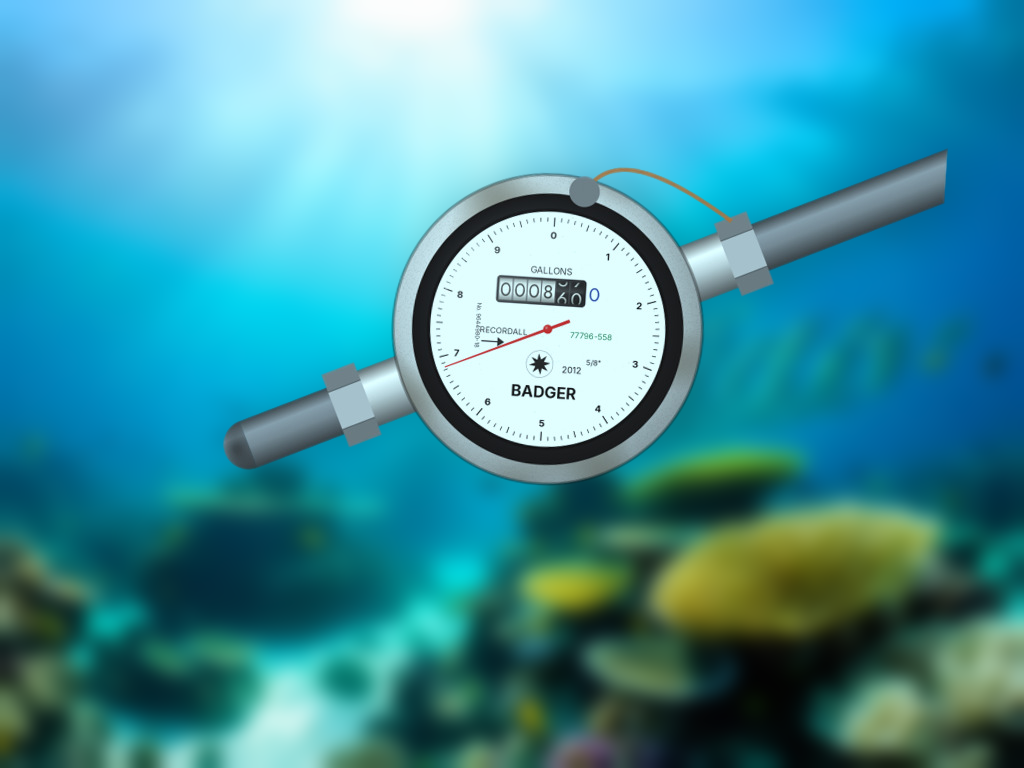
8596.8 (gal)
